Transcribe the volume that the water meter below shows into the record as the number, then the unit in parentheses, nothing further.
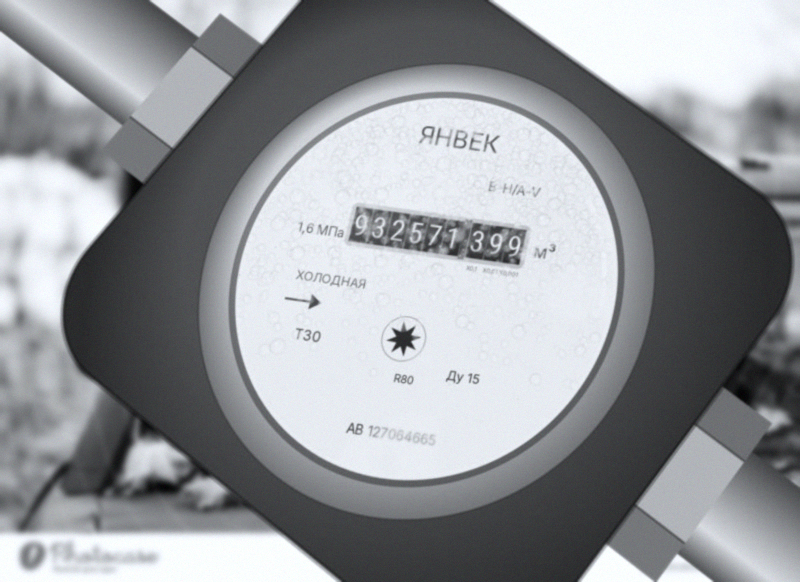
932571.399 (m³)
